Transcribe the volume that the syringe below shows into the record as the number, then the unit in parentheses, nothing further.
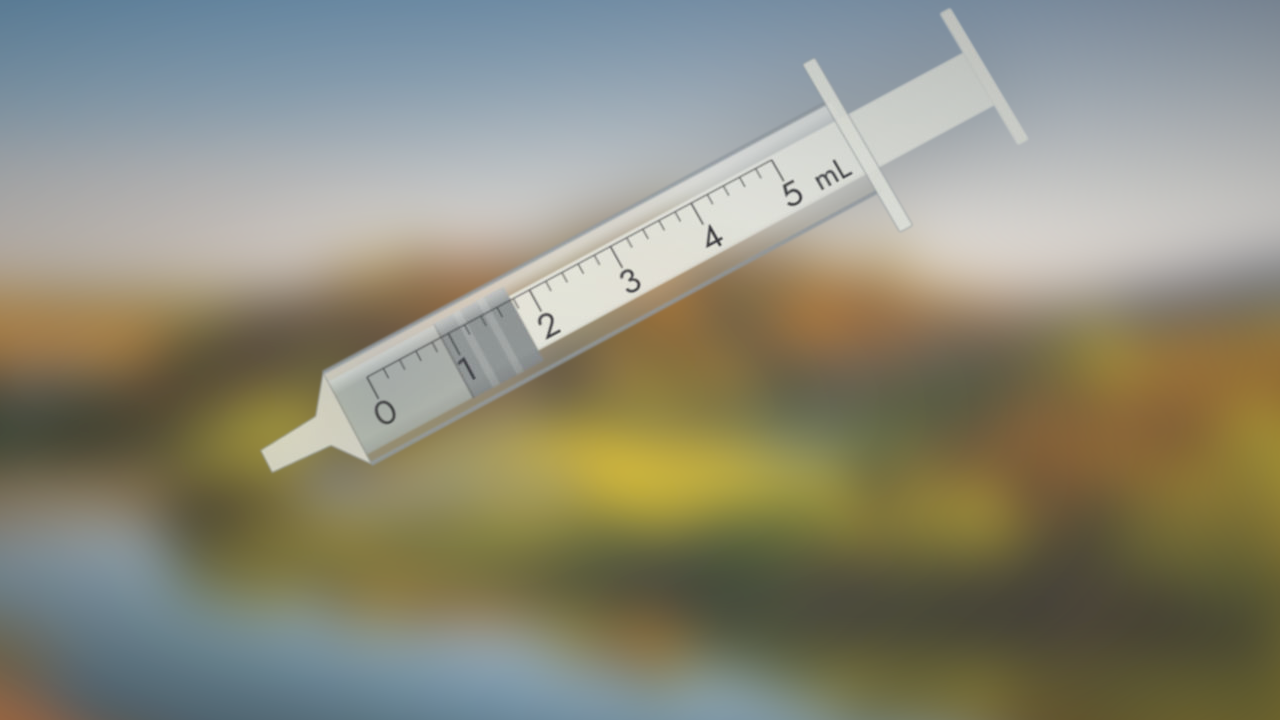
0.9 (mL)
